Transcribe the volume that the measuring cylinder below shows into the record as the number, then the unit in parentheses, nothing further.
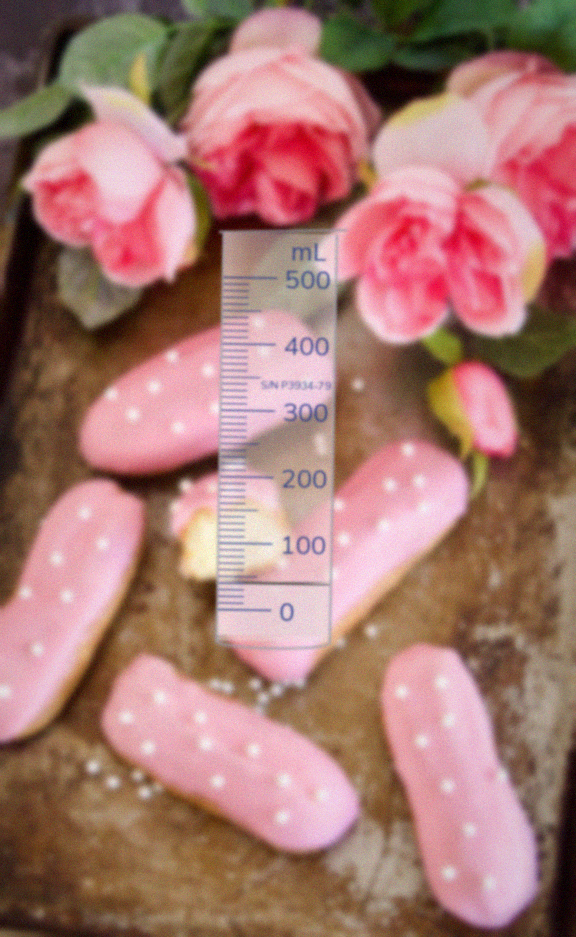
40 (mL)
